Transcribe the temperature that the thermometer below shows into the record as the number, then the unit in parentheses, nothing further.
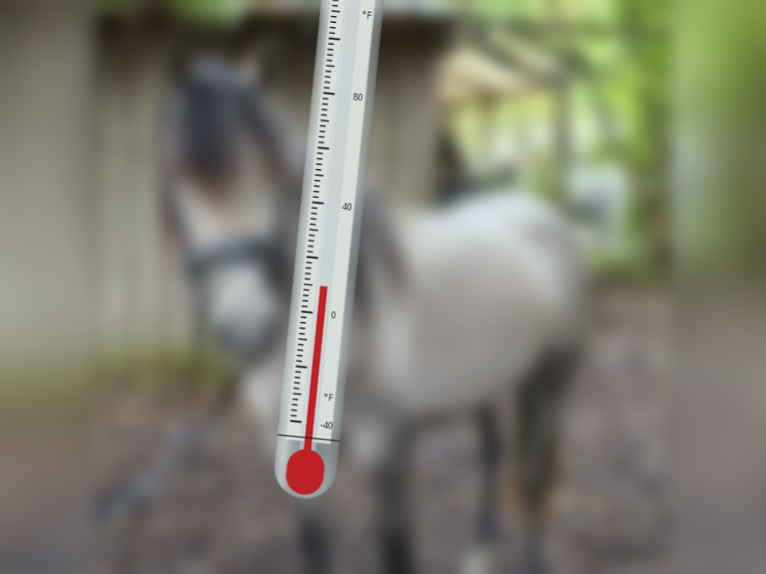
10 (°F)
